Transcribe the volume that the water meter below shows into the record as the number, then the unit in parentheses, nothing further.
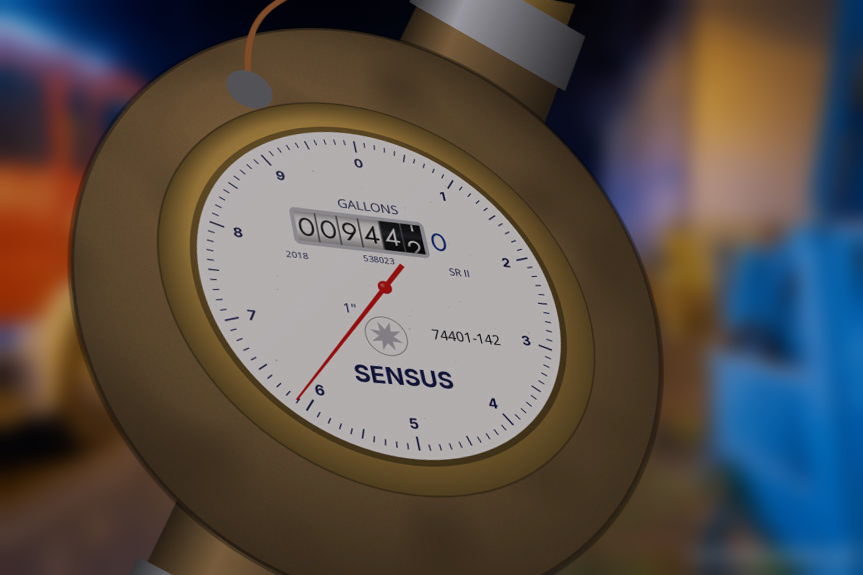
94416.1 (gal)
